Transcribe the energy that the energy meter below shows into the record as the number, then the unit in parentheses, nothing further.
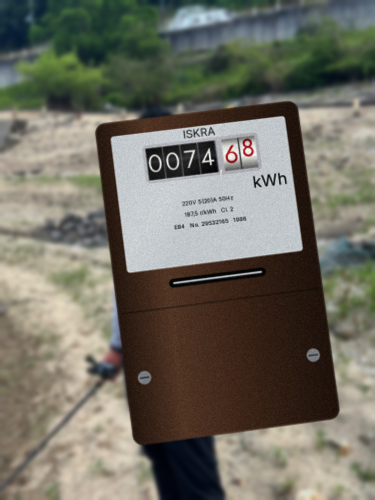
74.68 (kWh)
